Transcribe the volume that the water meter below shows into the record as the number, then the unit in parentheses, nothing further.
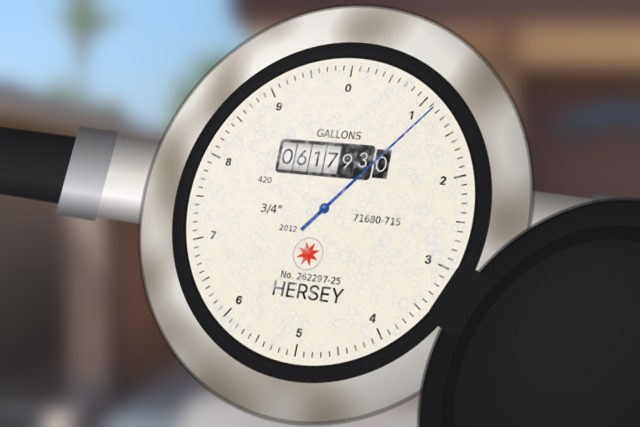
617931.1 (gal)
